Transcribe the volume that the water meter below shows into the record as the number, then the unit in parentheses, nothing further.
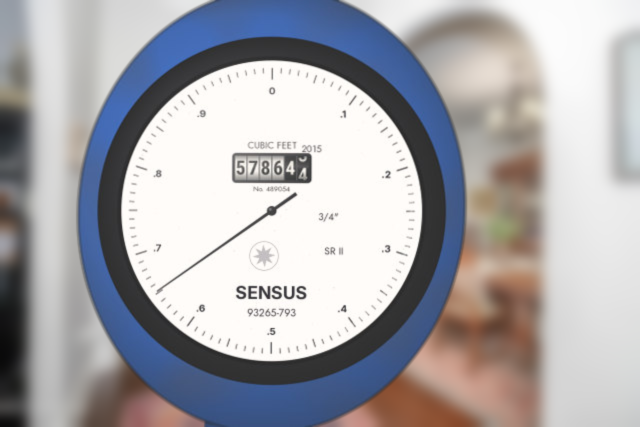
578643.65 (ft³)
